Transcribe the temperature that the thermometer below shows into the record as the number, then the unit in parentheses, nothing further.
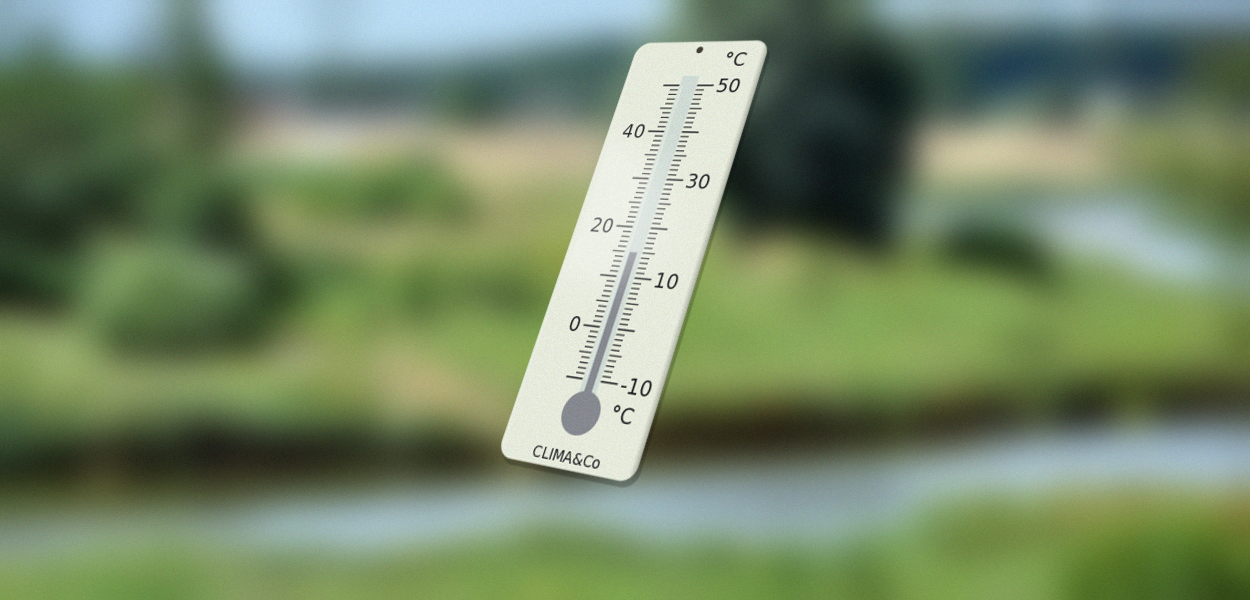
15 (°C)
